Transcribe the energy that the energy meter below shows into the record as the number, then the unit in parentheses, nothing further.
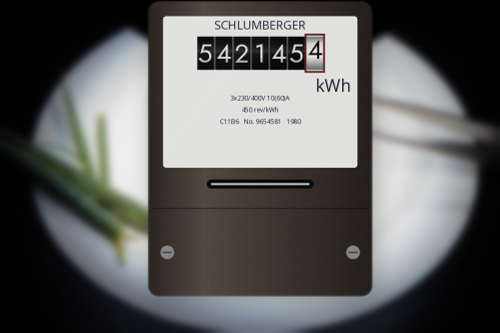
542145.4 (kWh)
